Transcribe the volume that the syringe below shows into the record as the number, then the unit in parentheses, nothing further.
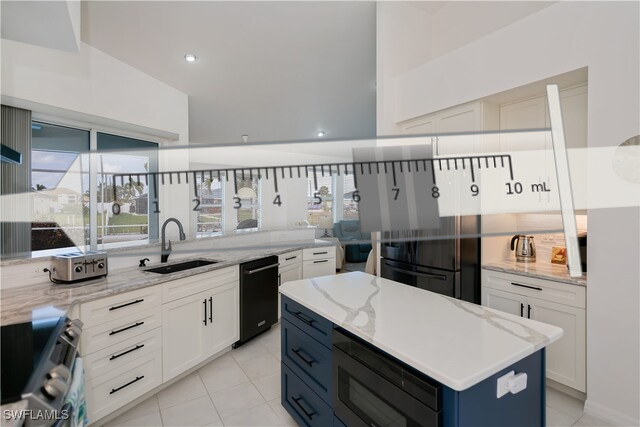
6 (mL)
